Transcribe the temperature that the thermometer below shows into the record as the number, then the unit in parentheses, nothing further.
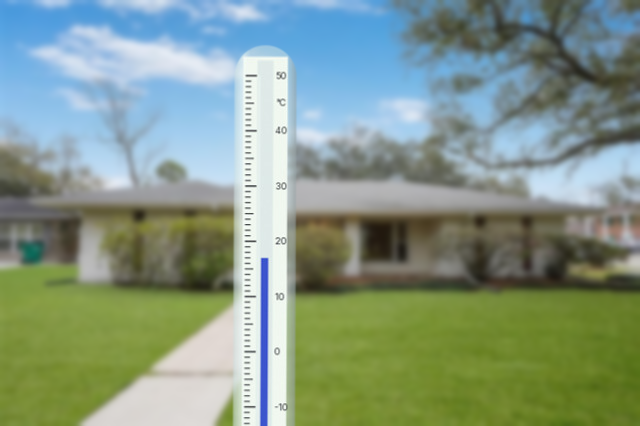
17 (°C)
